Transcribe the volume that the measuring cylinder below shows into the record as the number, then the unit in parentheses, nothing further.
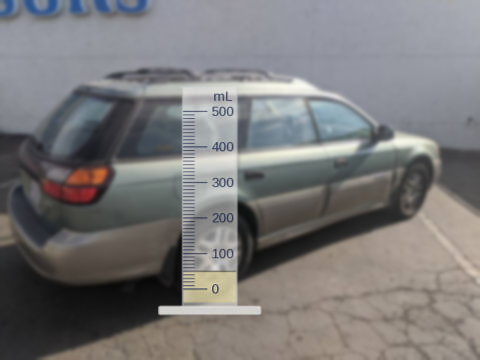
50 (mL)
